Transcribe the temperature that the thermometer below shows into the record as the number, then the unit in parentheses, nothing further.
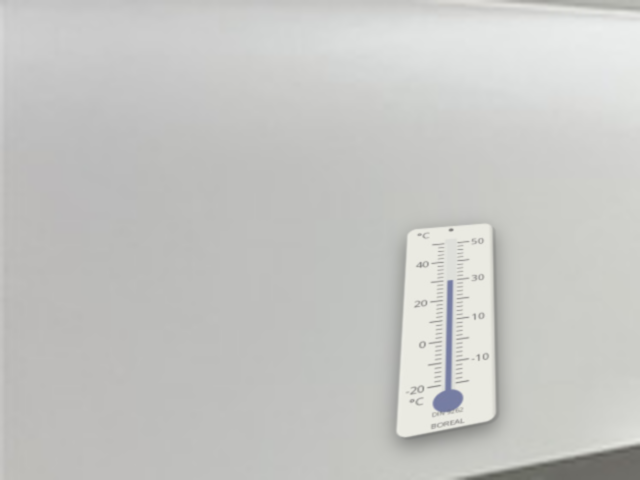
30 (°C)
